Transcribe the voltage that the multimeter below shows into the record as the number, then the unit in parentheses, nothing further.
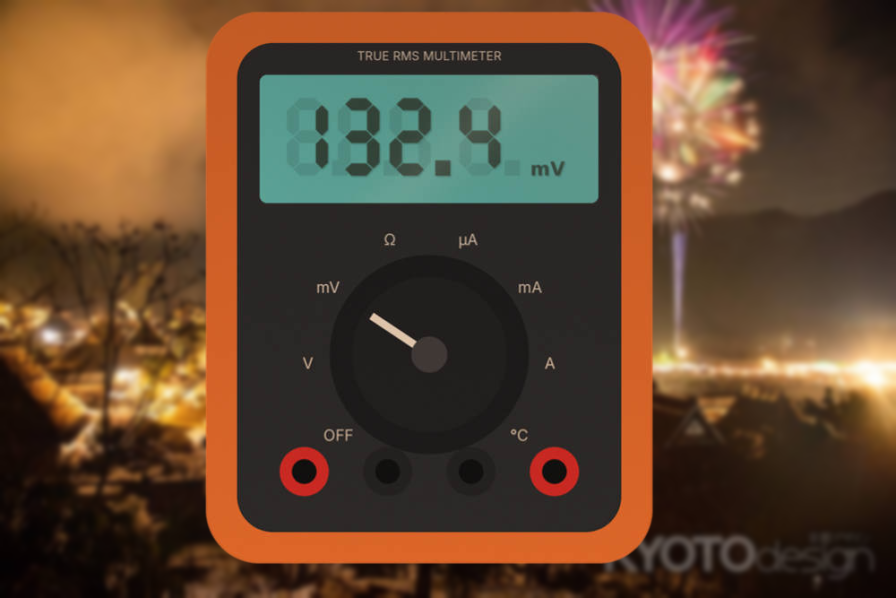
132.4 (mV)
